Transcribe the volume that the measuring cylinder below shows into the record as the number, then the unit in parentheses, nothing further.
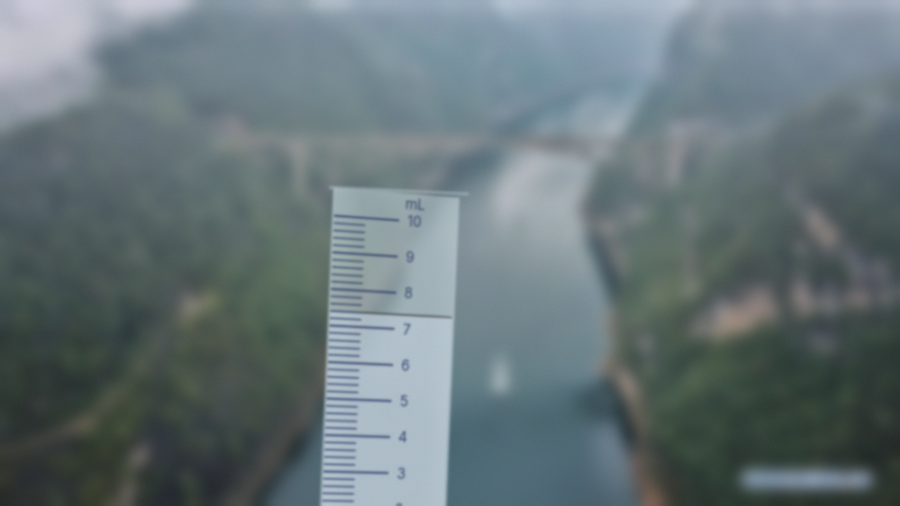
7.4 (mL)
